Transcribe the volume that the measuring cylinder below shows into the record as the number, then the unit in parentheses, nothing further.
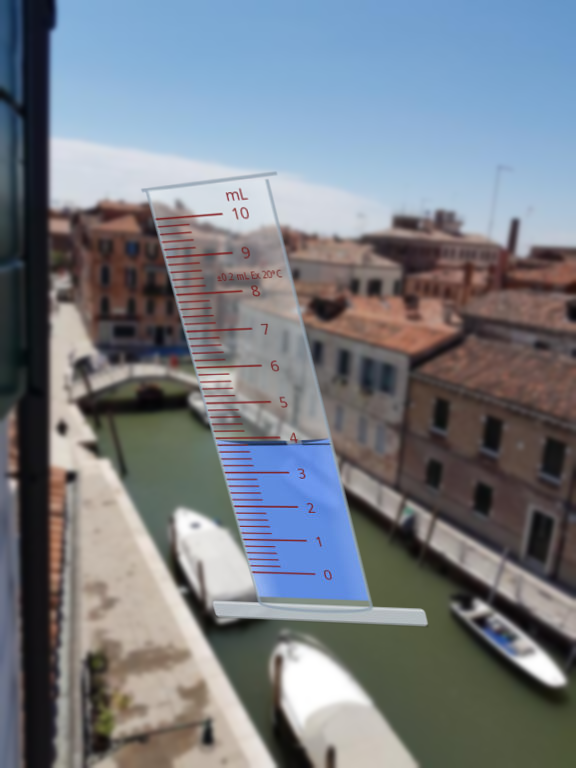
3.8 (mL)
